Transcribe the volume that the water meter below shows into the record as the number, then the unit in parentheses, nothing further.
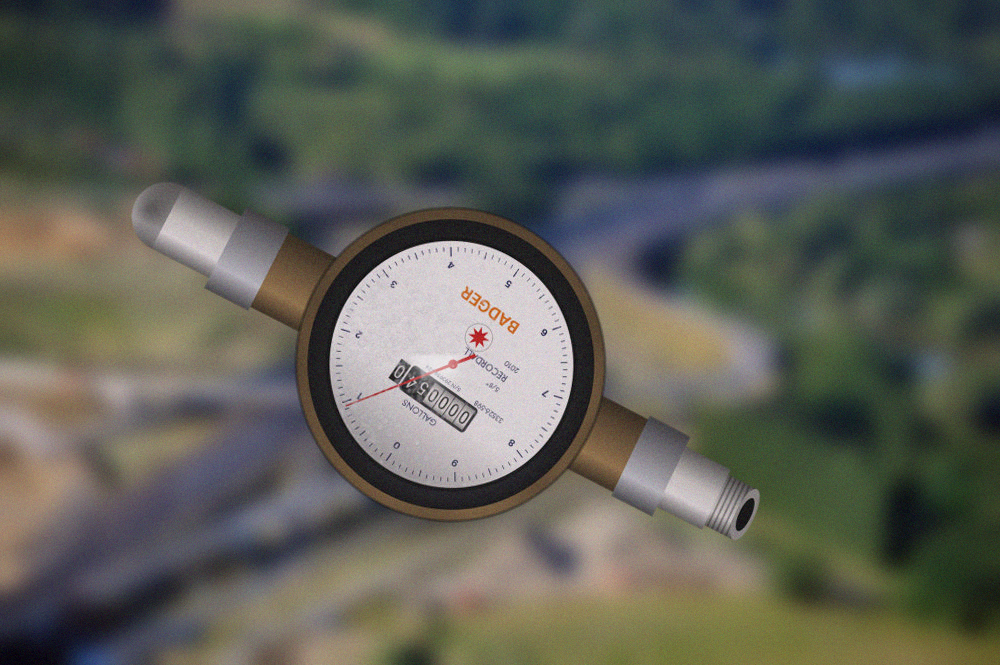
540.9 (gal)
